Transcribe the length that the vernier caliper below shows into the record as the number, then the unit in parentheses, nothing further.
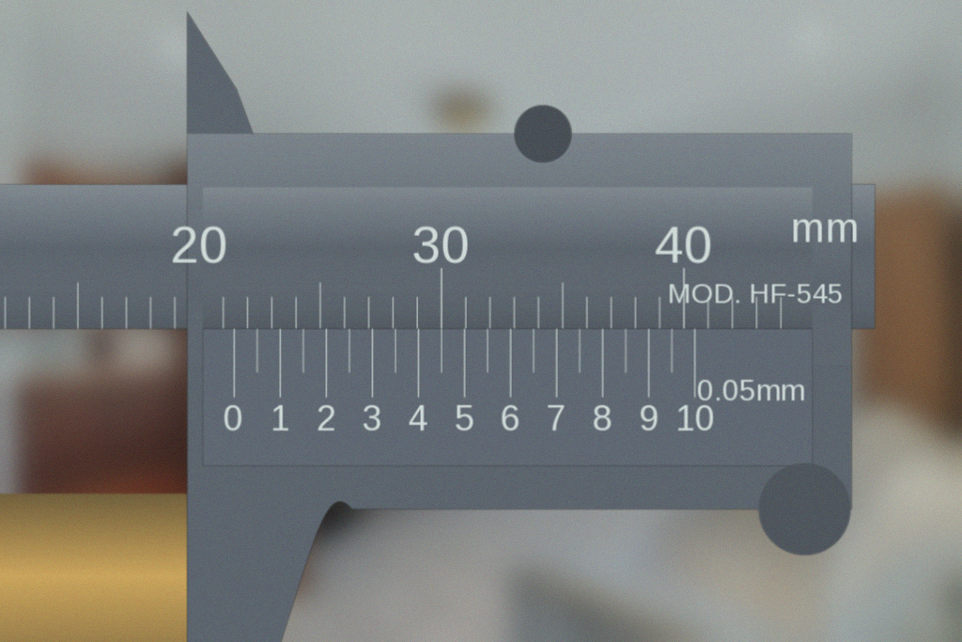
21.45 (mm)
